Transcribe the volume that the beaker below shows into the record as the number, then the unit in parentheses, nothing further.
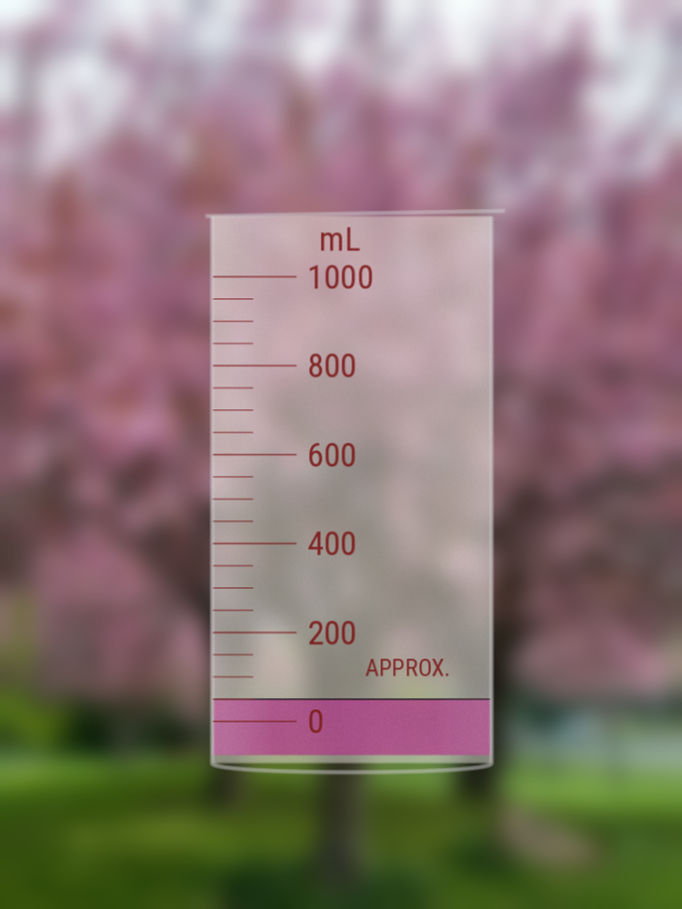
50 (mL)
